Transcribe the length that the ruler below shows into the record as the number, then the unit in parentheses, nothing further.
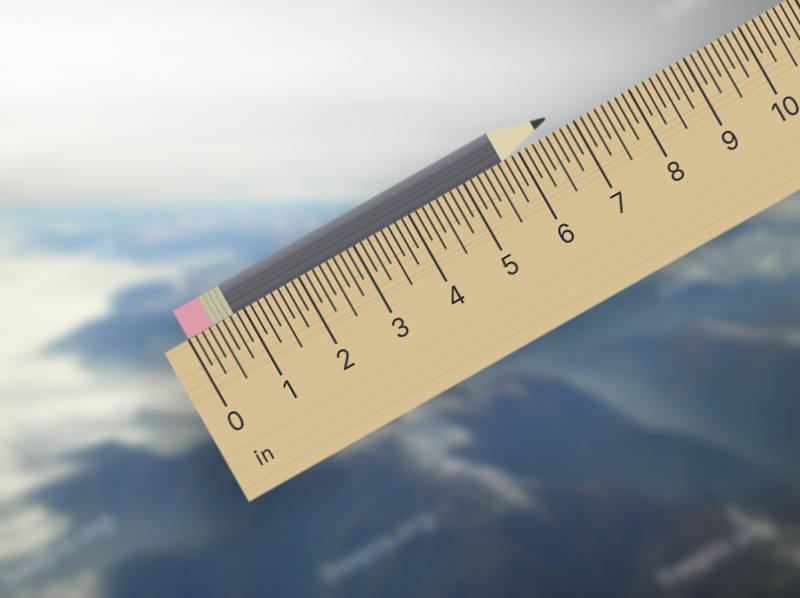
6.625 (in)
